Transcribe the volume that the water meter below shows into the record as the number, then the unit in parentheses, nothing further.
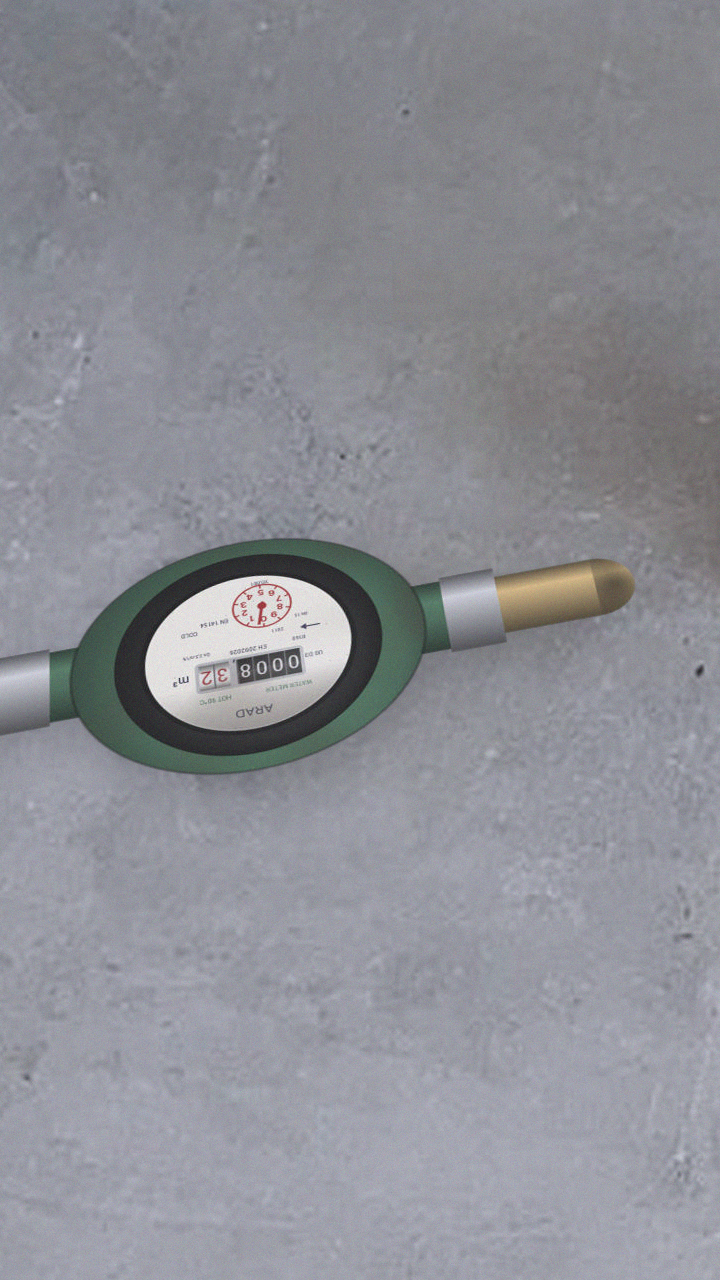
8.320 (m³)
